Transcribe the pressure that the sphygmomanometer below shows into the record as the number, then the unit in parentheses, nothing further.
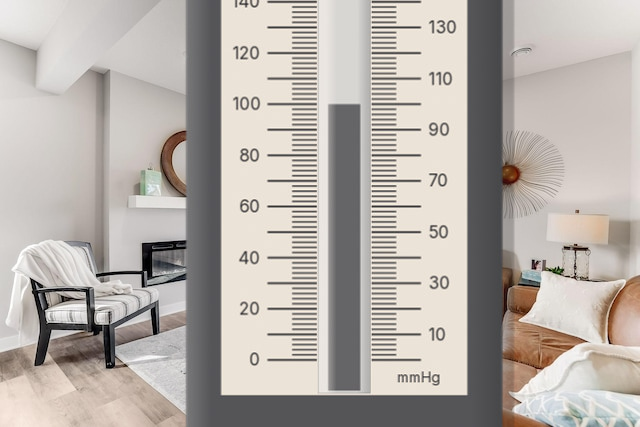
100 (mmHg)
